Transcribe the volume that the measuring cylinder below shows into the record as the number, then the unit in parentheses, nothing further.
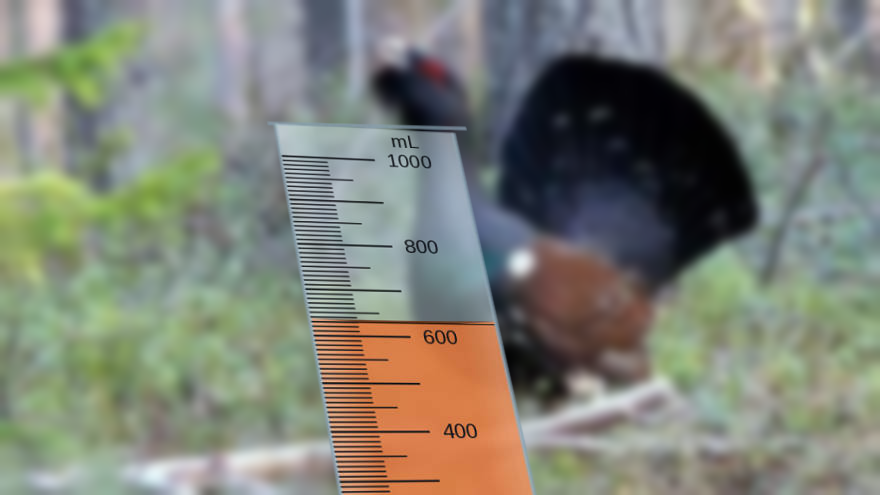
630 (mL)
